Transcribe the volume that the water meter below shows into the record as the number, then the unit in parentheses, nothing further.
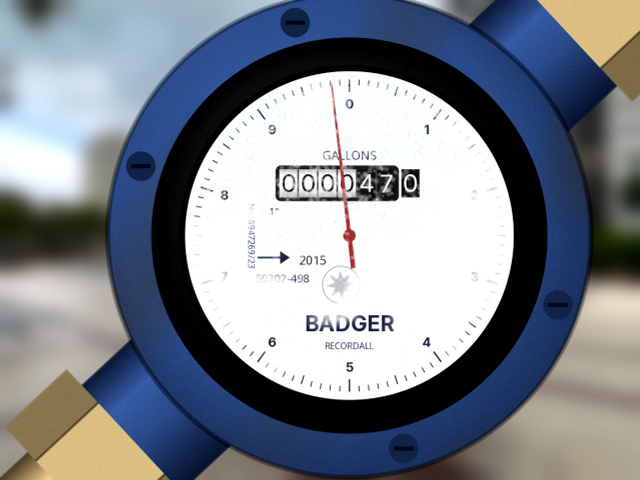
469.8 (gal)
